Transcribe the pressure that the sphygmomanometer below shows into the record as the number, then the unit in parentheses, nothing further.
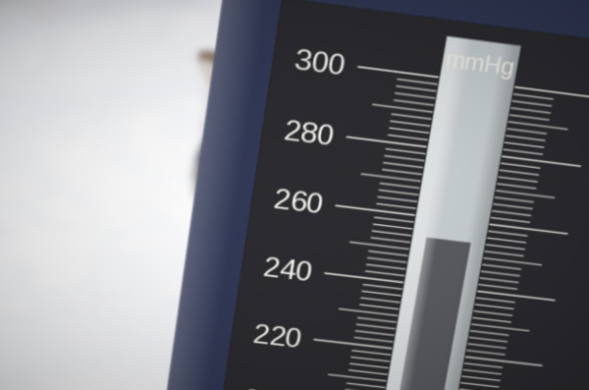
254 (mmHg)
